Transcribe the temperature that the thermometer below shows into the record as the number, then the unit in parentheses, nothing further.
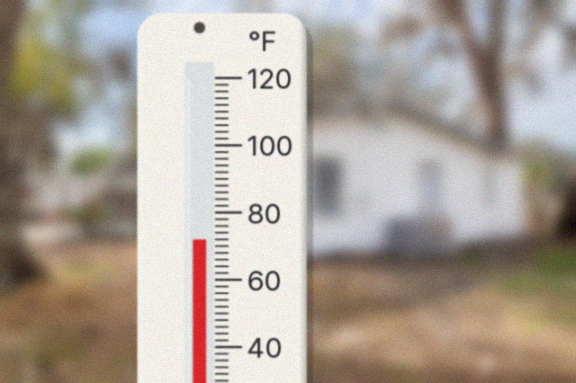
72 (°F)
